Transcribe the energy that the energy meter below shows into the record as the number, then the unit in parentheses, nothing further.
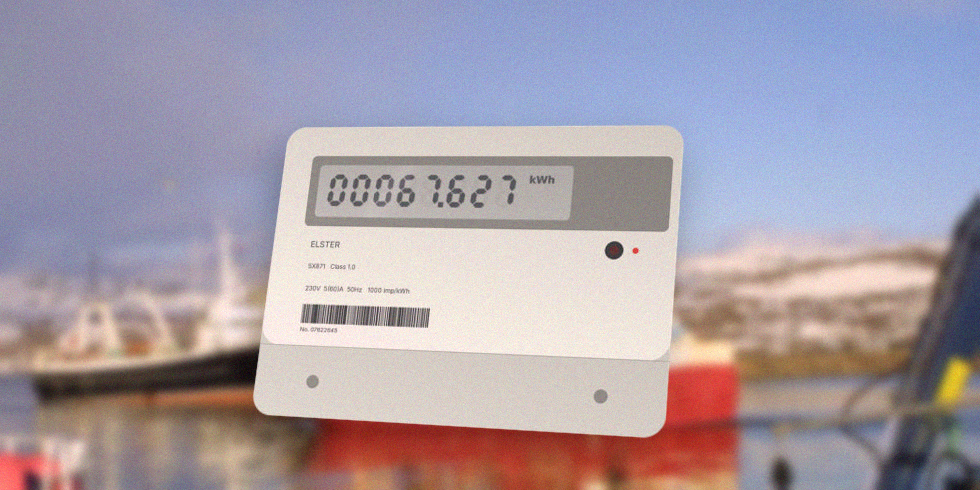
67.627 (kWh)
